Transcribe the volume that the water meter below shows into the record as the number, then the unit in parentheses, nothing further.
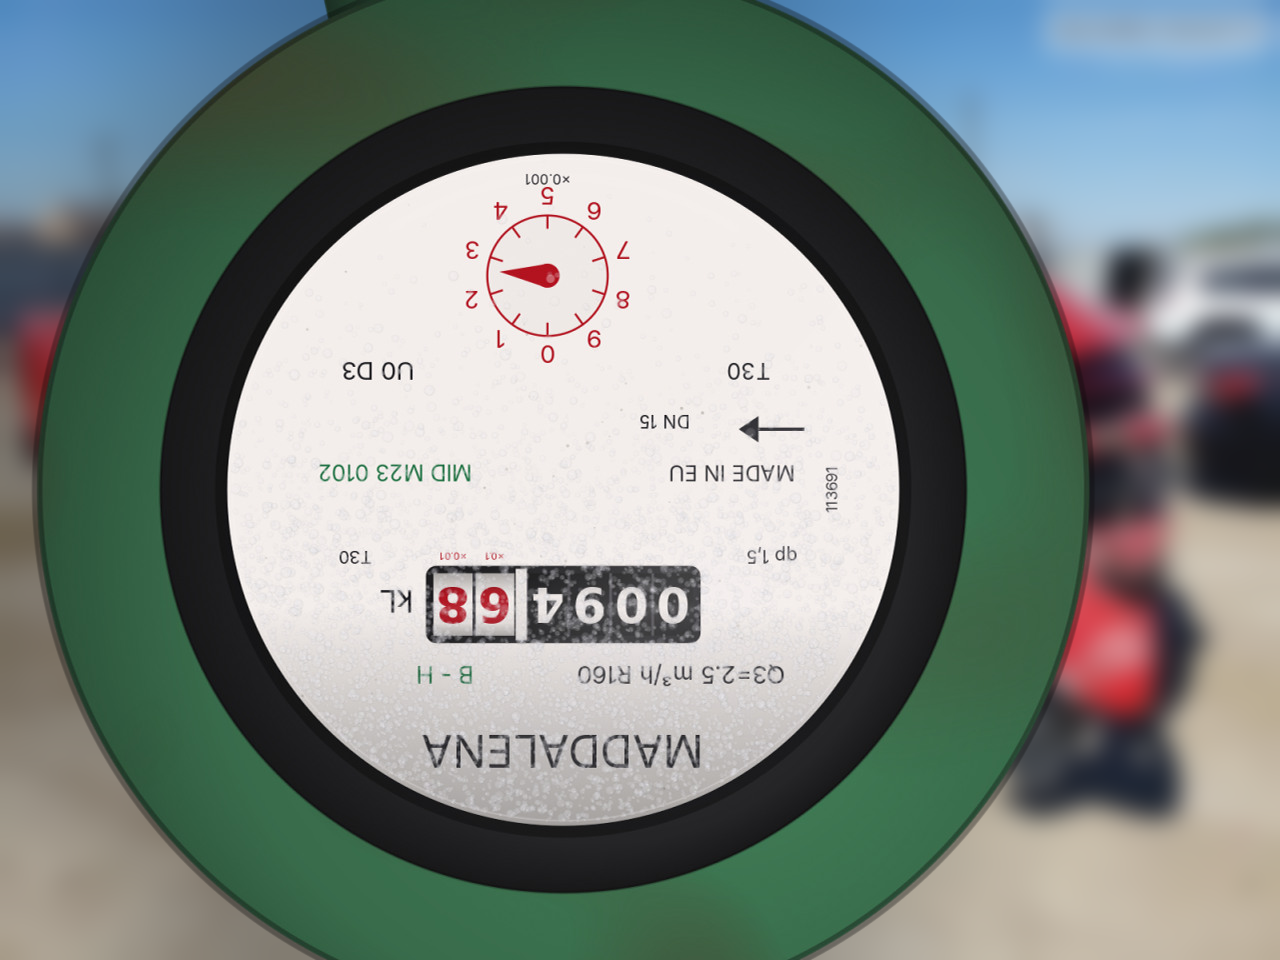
94.682 (kL)
